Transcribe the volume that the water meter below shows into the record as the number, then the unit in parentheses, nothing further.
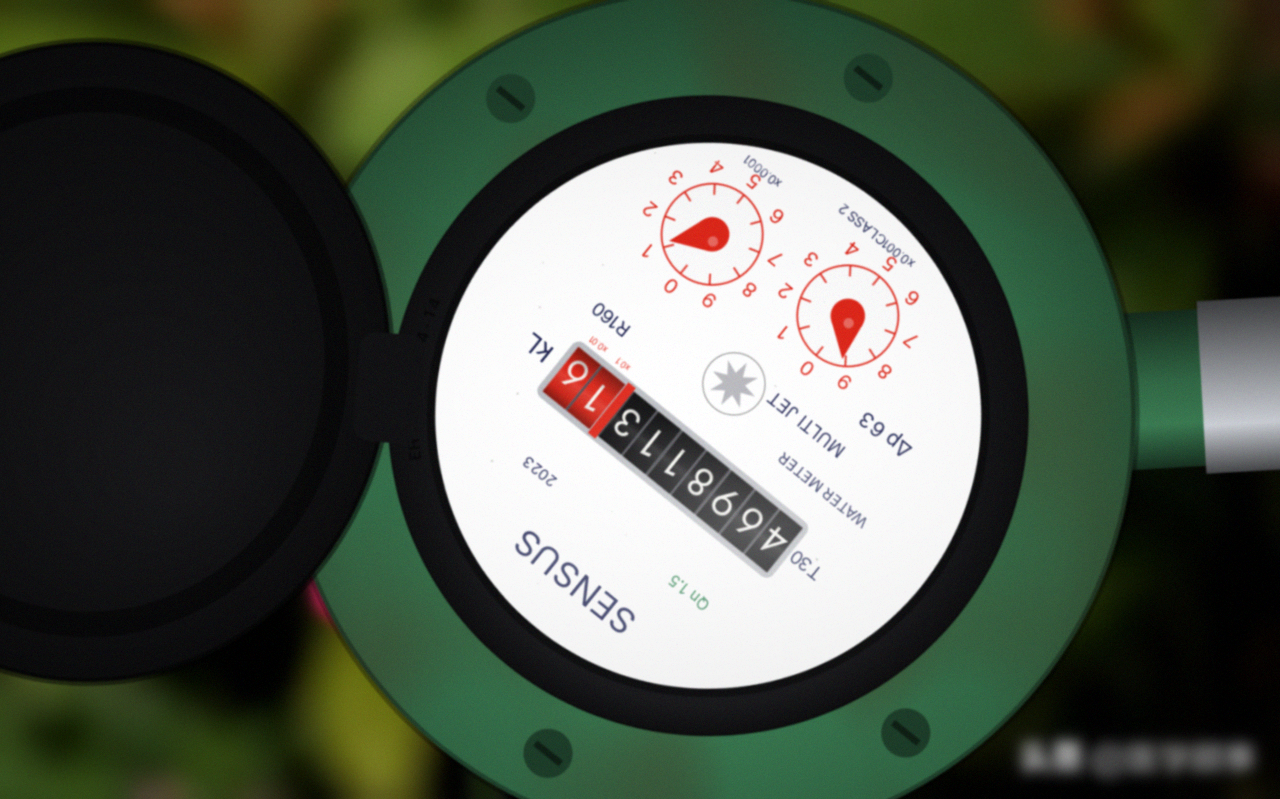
4698113.1591 (kL)
